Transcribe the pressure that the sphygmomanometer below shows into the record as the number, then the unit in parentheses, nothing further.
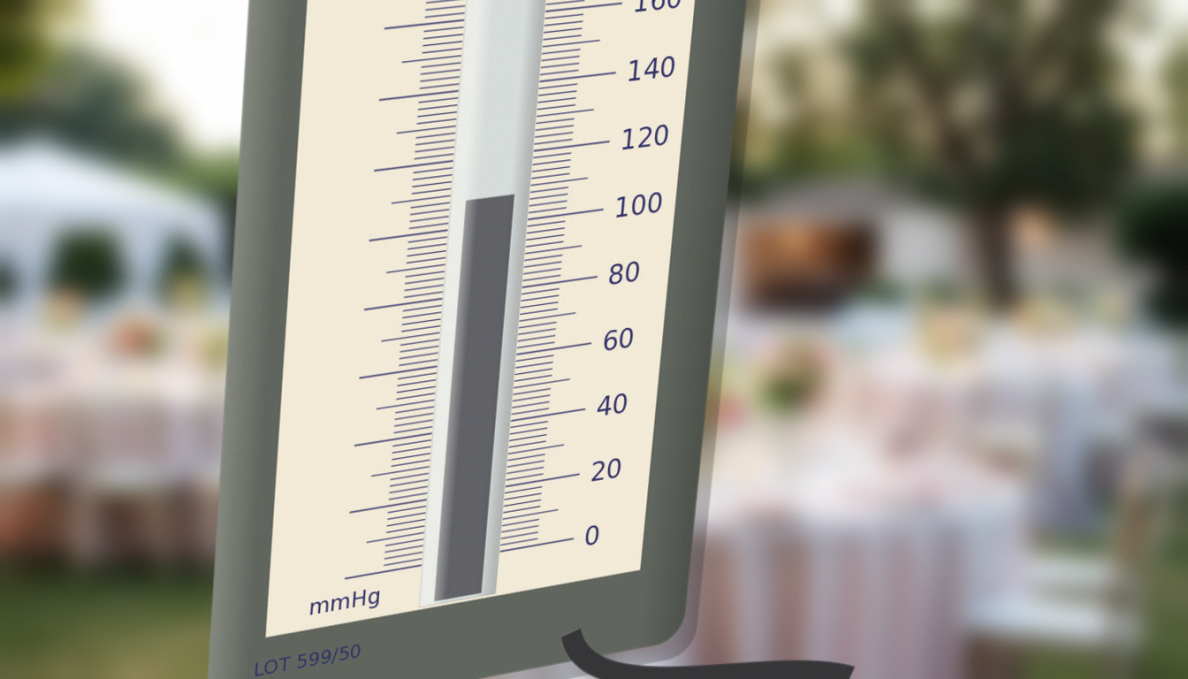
108 (mmHg)
